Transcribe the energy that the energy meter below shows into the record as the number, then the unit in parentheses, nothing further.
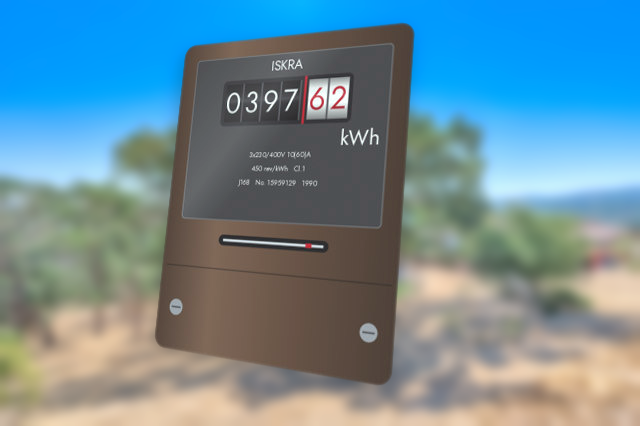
397.62 (kWh)
